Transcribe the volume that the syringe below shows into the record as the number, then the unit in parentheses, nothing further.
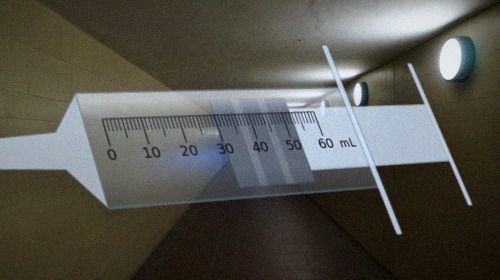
30 (mL)
